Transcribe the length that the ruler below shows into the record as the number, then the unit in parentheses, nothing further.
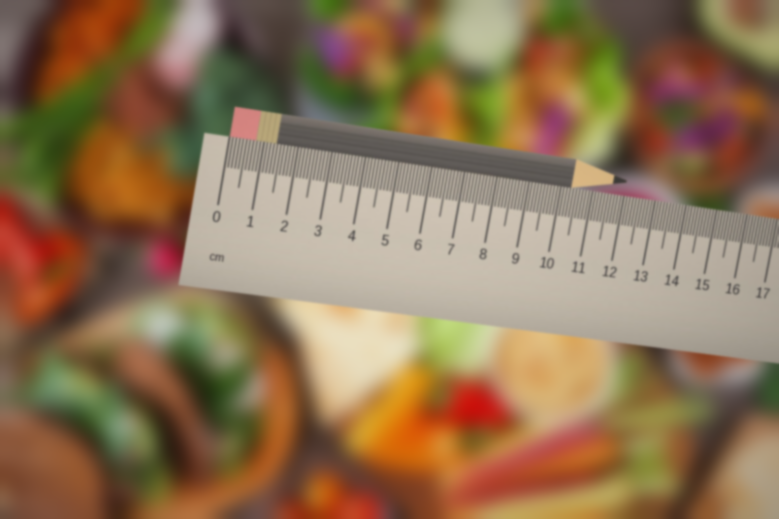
12 (cm)
